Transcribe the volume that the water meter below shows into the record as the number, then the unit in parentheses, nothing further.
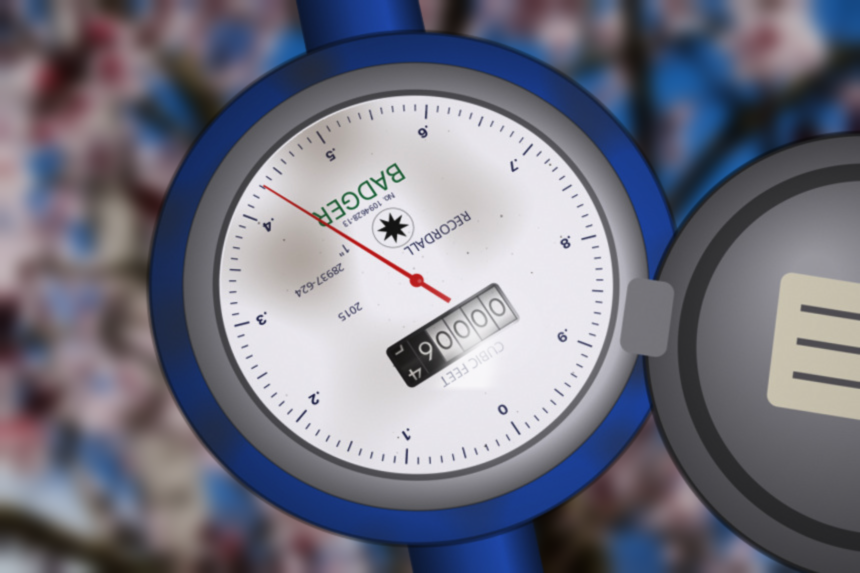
64.43 (ft³)
